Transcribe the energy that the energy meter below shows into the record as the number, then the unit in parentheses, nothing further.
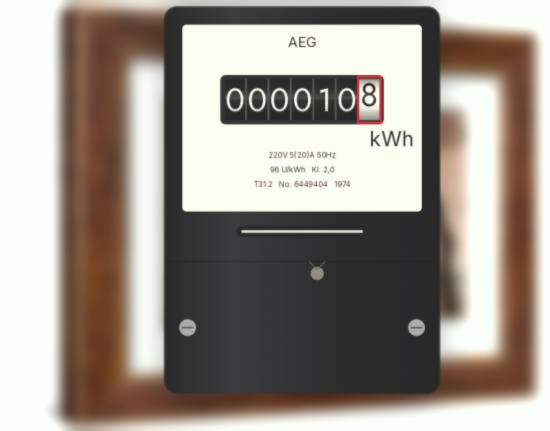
10.8 (kWh)
